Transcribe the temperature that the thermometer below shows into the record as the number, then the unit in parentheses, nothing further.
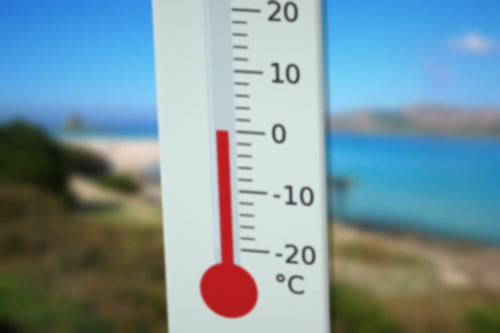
0 (°C)
